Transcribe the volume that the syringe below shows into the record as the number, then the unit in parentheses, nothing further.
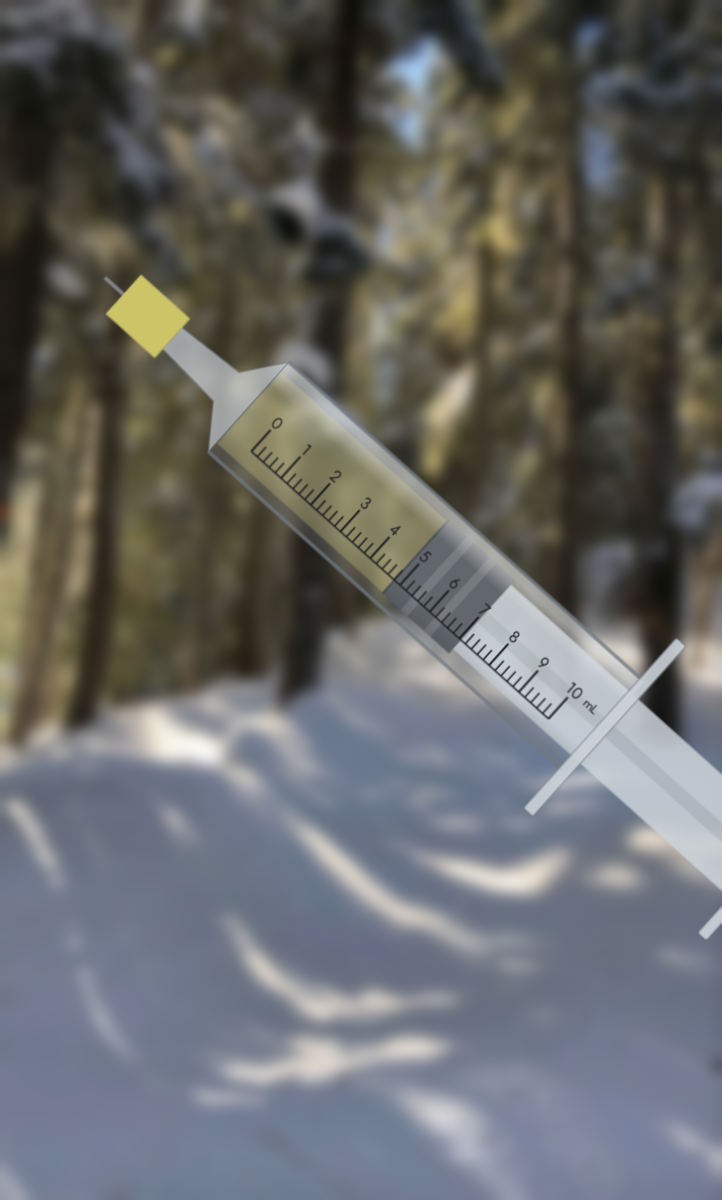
4.8 (mL)
